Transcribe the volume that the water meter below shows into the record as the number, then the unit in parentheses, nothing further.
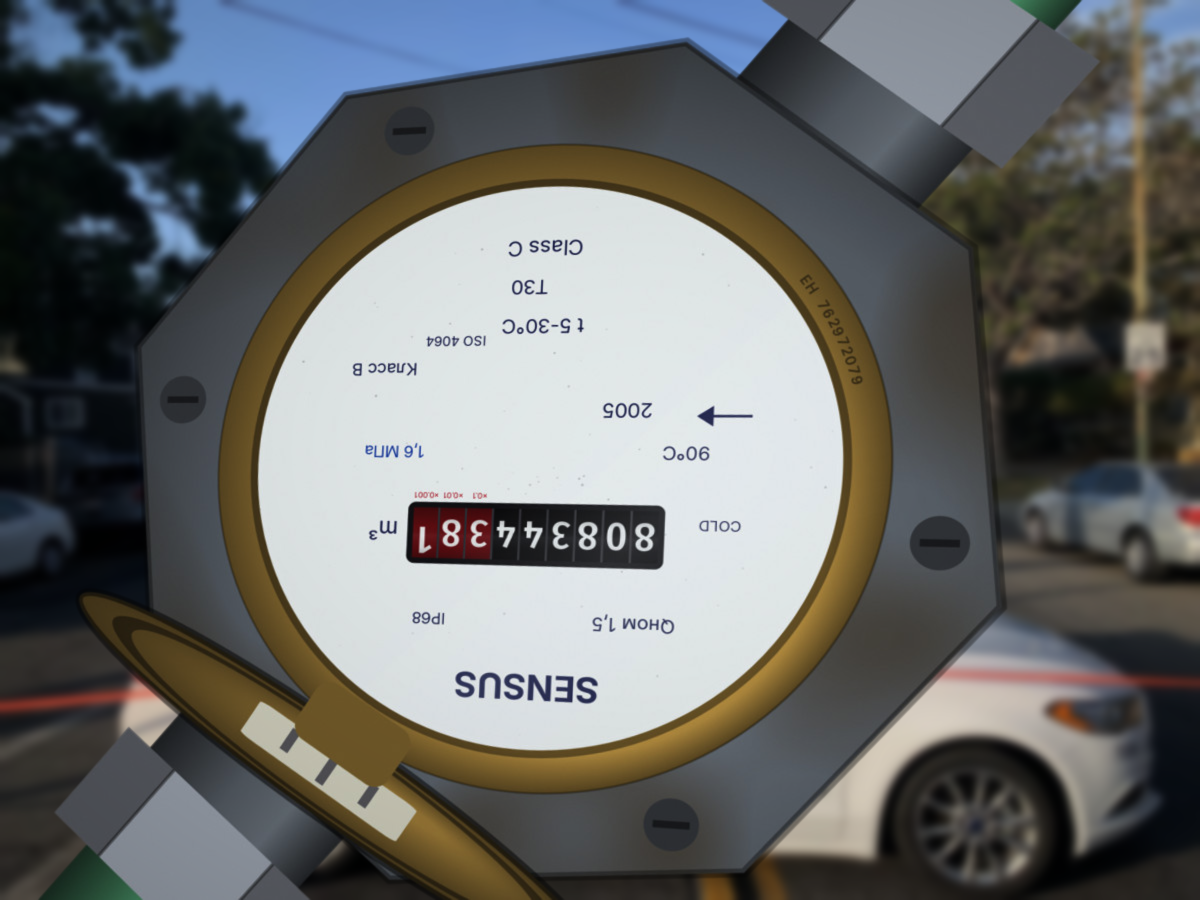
808344.381 (m³)
